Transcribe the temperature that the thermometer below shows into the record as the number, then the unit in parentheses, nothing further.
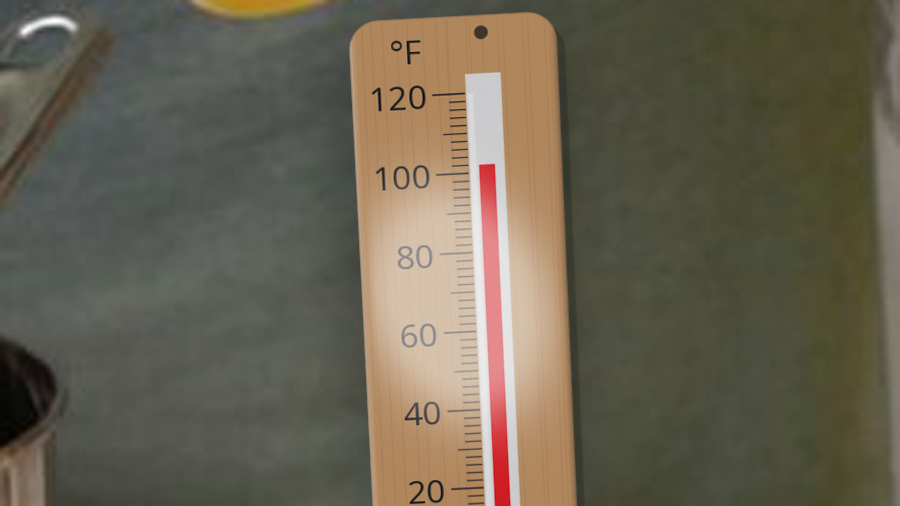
102 (°F)
